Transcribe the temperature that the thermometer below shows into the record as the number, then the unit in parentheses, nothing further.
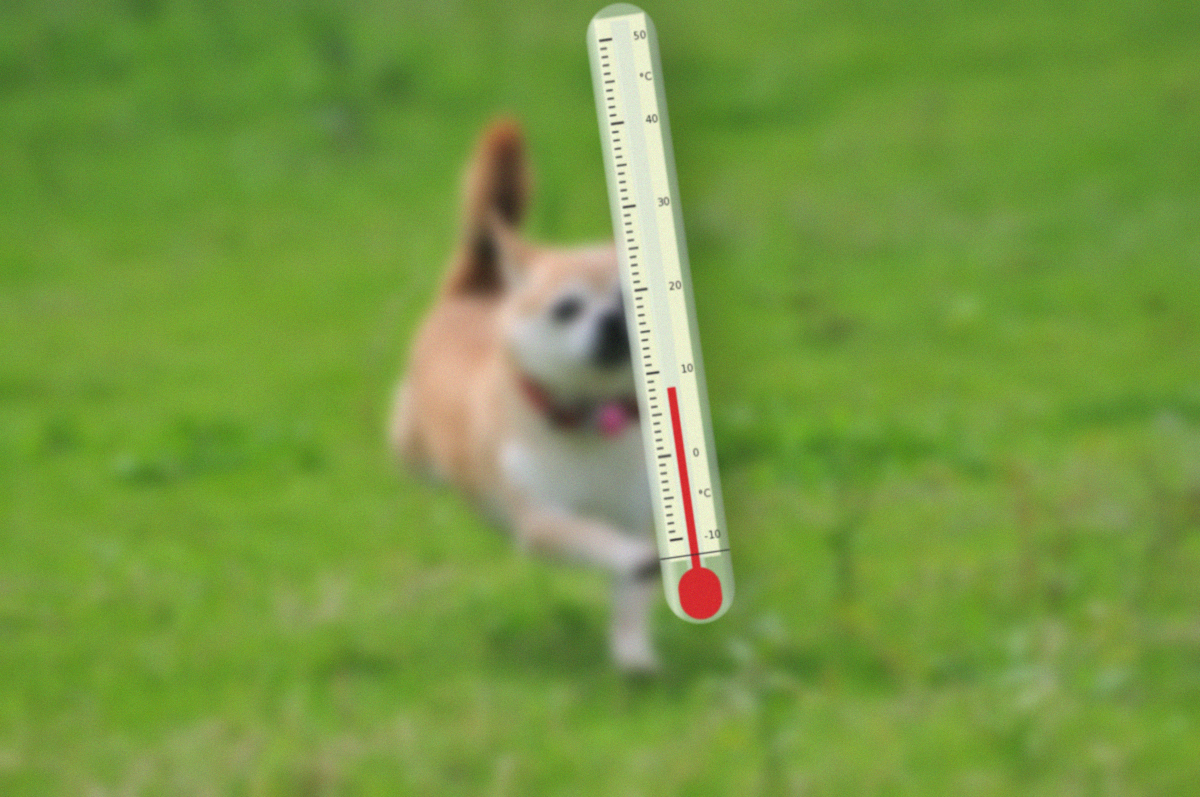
8 (°C)
